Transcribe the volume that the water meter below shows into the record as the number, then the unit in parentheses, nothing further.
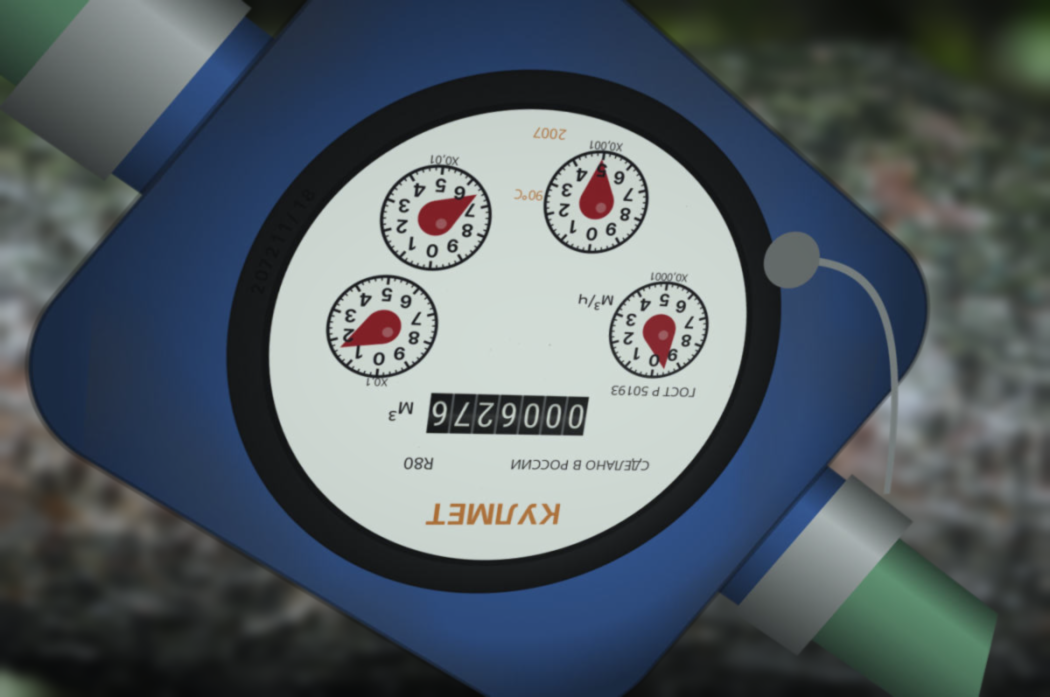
6276.1649 (m³)
